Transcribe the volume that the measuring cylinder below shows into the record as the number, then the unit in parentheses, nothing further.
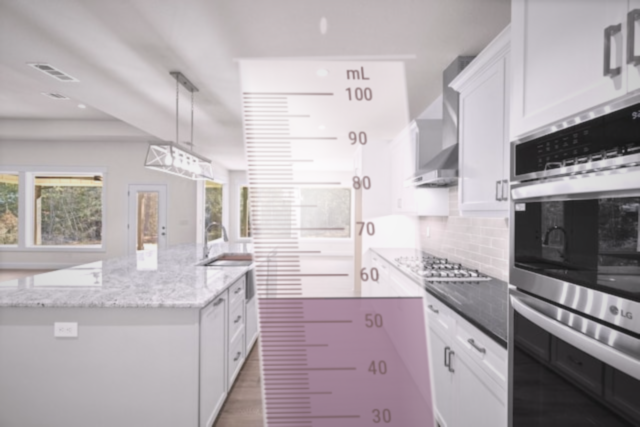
55 (mL)
